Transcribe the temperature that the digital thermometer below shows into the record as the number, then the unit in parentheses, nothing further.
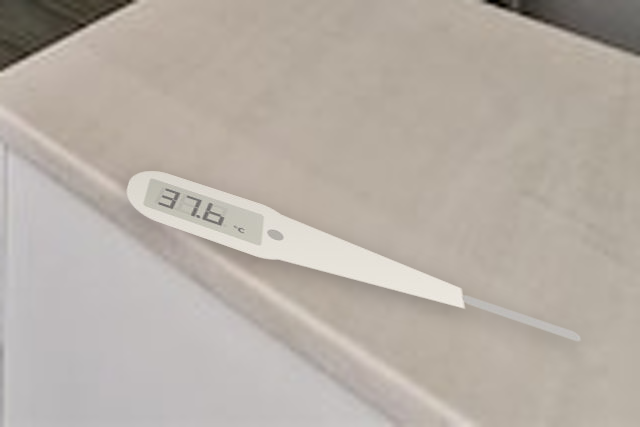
37.6 (°C)
